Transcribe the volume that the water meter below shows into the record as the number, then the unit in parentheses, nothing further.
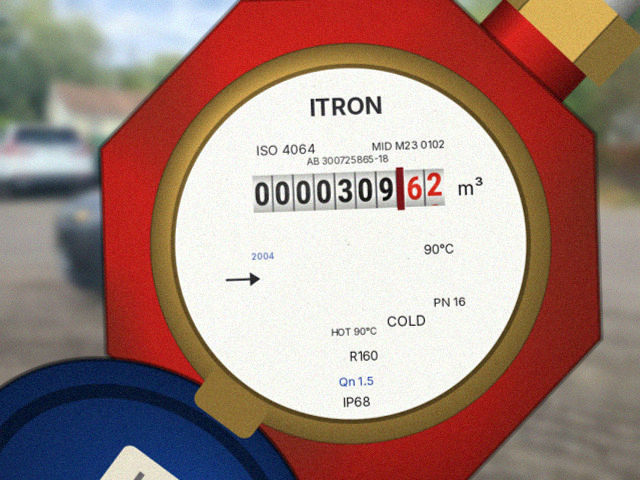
309.62 (m³)
